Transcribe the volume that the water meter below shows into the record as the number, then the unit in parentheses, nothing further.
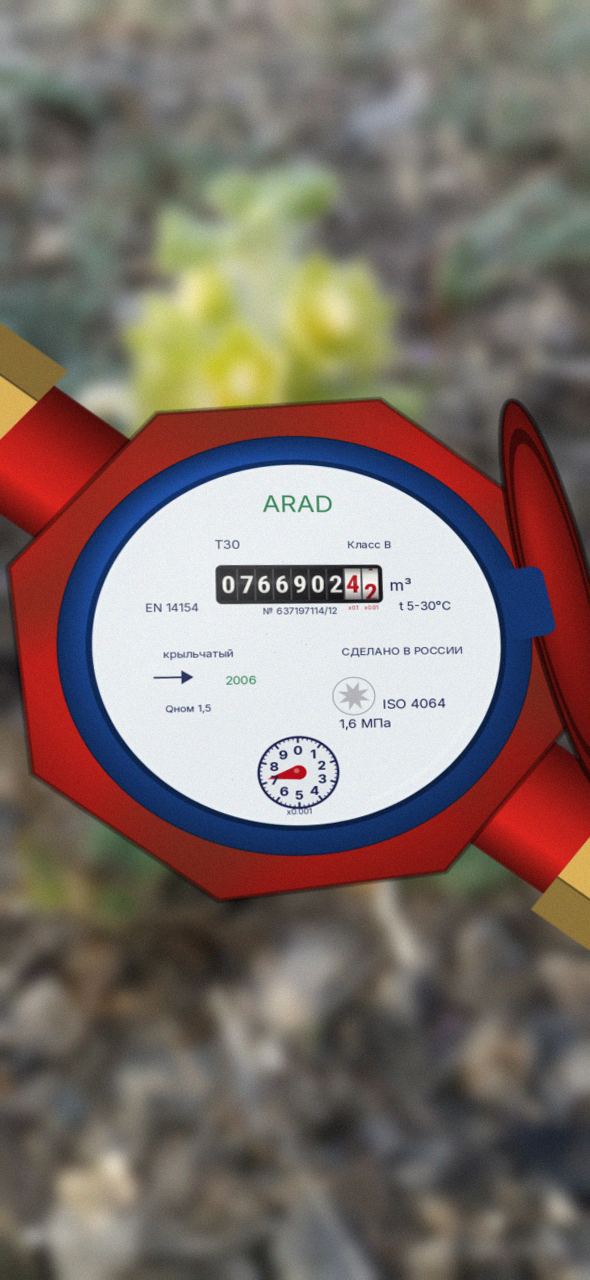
766902.417 (m³)
